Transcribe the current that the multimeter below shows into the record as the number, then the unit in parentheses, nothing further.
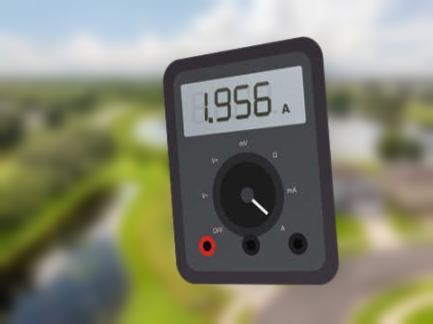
1.956 (A)
